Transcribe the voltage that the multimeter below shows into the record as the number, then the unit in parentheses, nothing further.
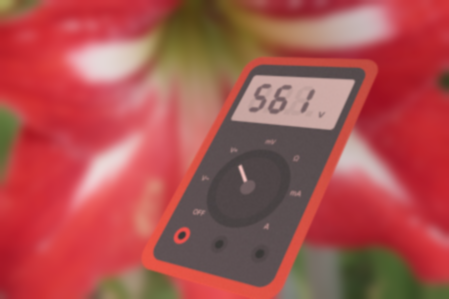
561 (V)
